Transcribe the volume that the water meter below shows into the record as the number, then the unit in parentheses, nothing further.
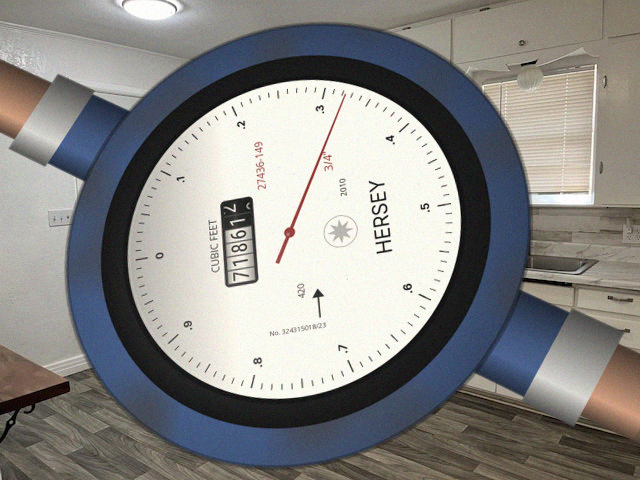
718612.32 (ft³)
